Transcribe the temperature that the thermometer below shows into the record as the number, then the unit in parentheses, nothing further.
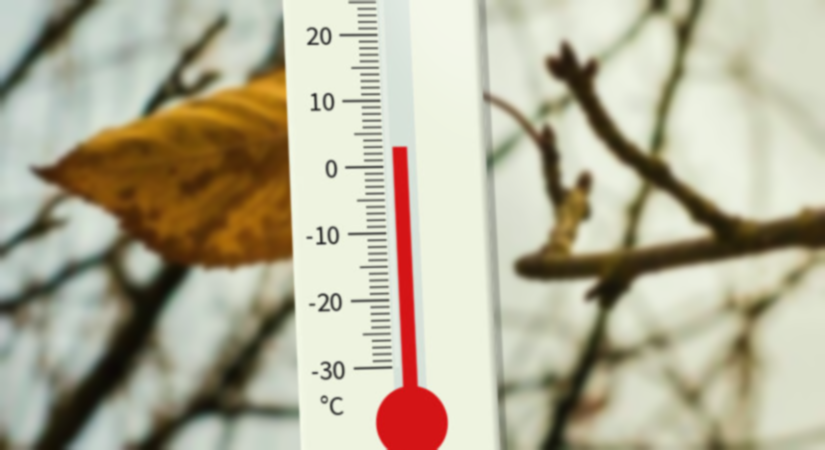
3 (°C)
